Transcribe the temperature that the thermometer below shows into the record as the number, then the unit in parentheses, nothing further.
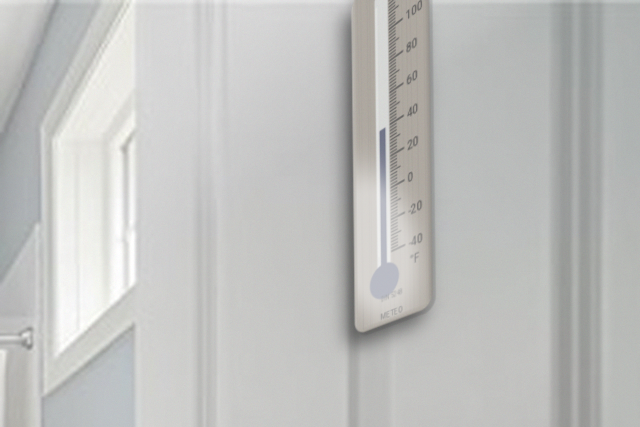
40 (°F)
